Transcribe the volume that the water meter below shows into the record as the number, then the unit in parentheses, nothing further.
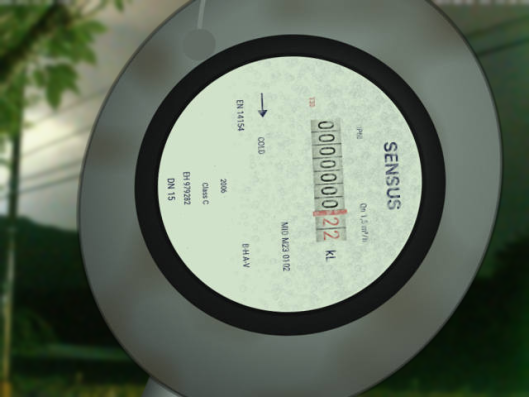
0.22 (kL)
